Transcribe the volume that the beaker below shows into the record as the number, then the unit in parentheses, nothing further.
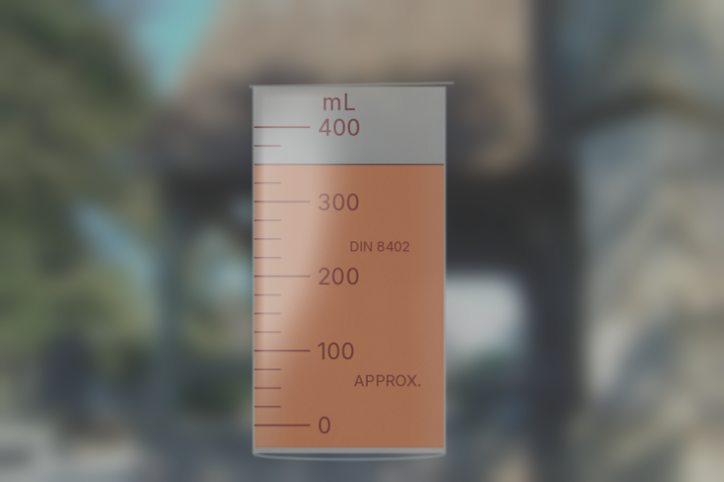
350 (mL)
